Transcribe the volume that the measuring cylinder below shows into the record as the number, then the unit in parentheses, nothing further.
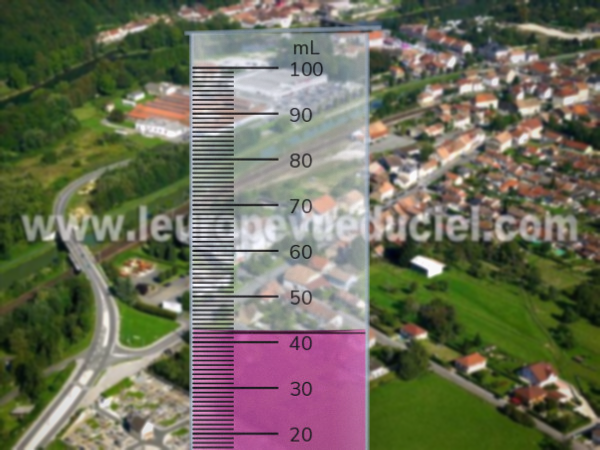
42 (mL)
